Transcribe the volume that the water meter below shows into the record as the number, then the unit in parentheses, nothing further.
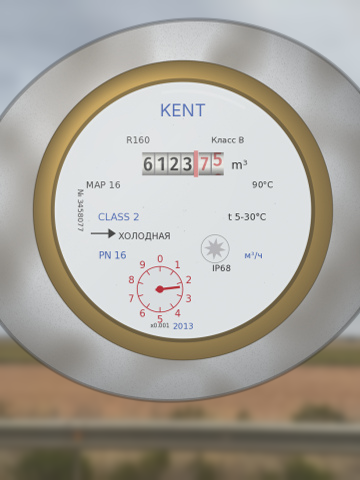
6123.752 (m³)
